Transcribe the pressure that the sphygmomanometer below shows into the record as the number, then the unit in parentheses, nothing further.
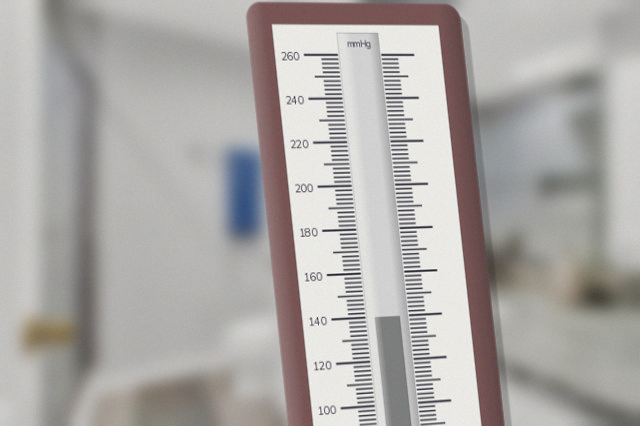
140 (mmHg)
